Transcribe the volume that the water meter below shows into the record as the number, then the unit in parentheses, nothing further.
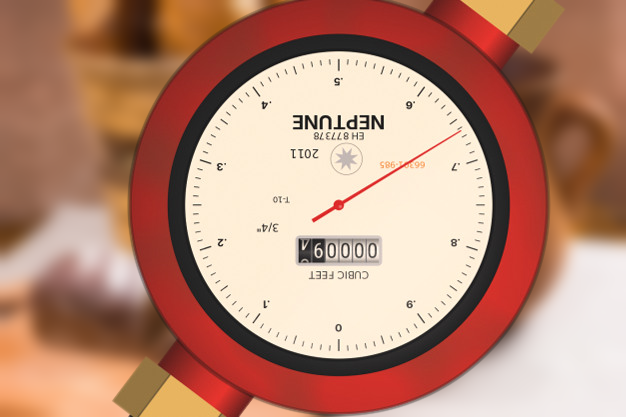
93.66 (ft³)
